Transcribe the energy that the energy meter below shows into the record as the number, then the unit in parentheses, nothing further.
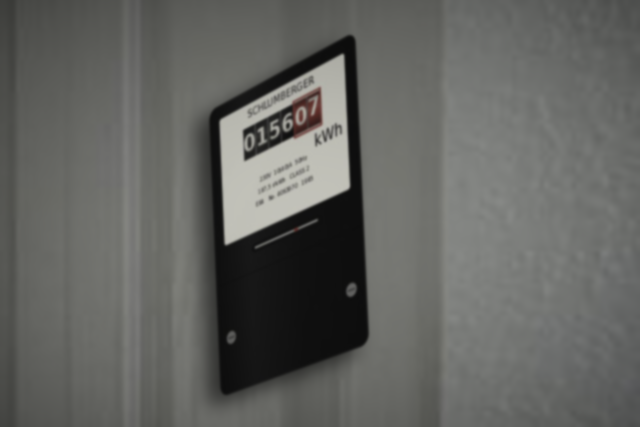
156.07 (kWh)
